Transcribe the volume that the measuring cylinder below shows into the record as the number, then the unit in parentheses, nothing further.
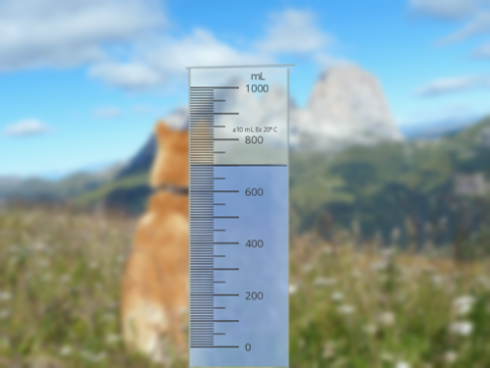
700 (mL)
